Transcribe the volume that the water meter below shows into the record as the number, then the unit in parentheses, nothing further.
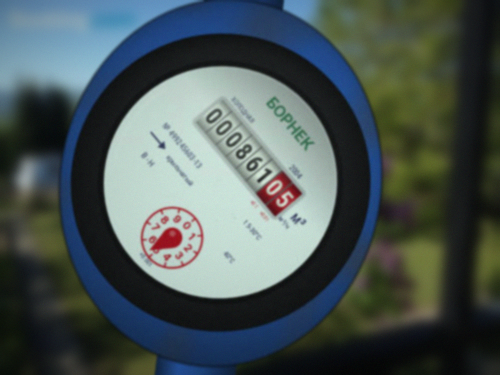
861.055 (m³)
